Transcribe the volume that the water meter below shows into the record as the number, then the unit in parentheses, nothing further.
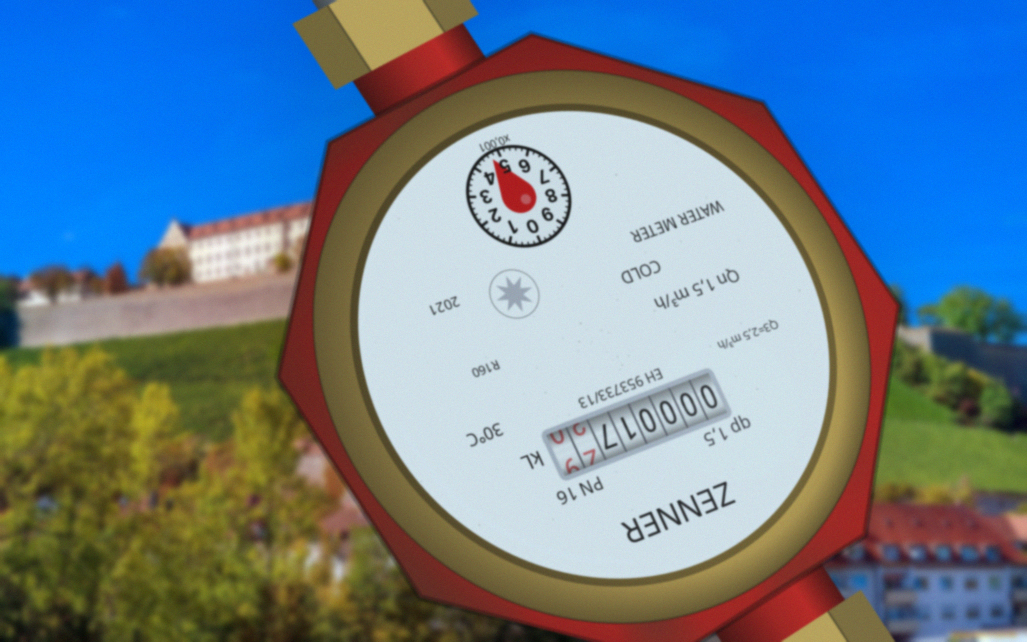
17.294 (kL)
